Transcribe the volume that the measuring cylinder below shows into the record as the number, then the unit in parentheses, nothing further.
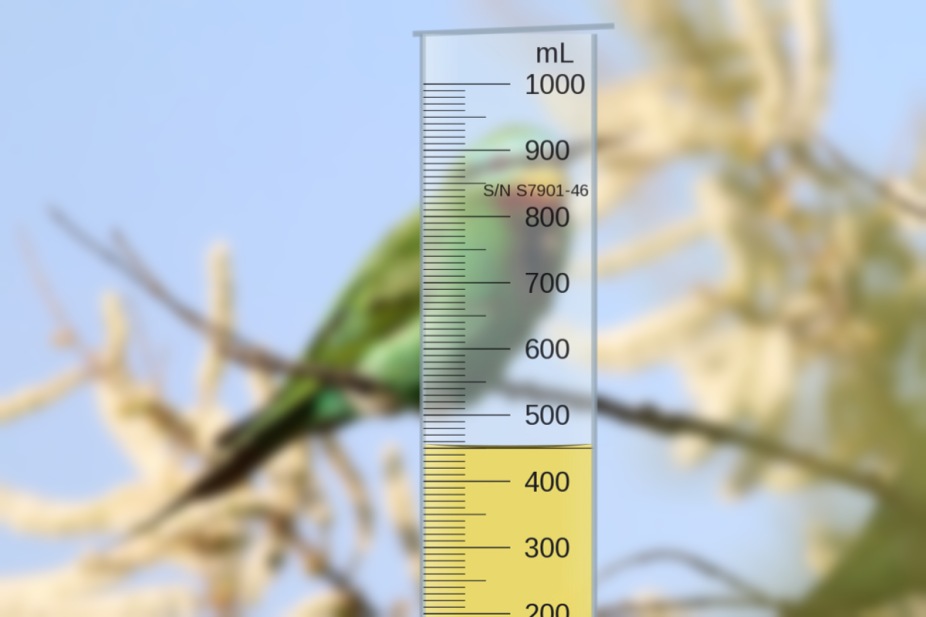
450 (mL)
